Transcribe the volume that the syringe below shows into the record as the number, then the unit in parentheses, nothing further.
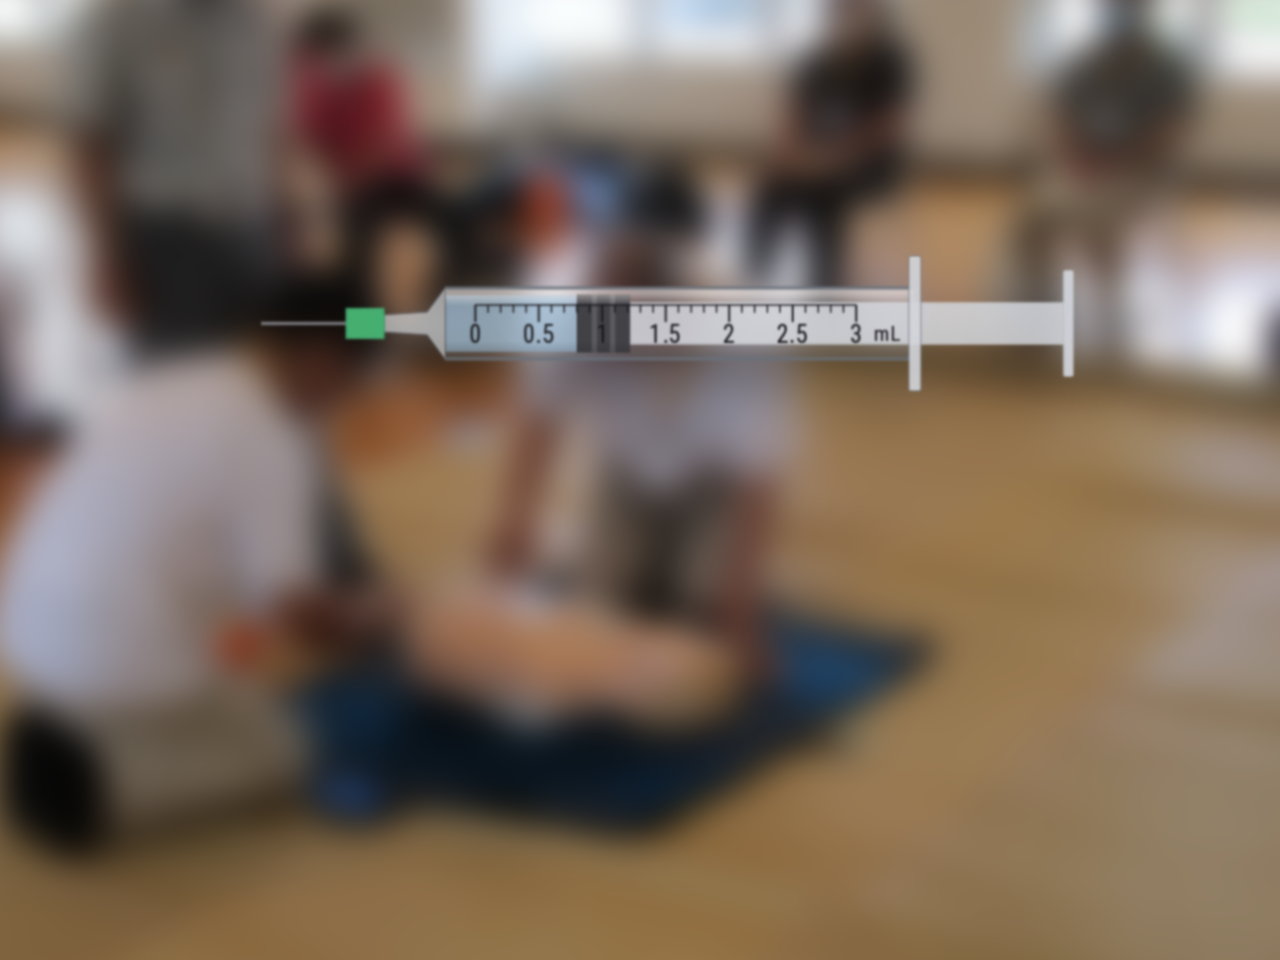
0.8 (mL)
